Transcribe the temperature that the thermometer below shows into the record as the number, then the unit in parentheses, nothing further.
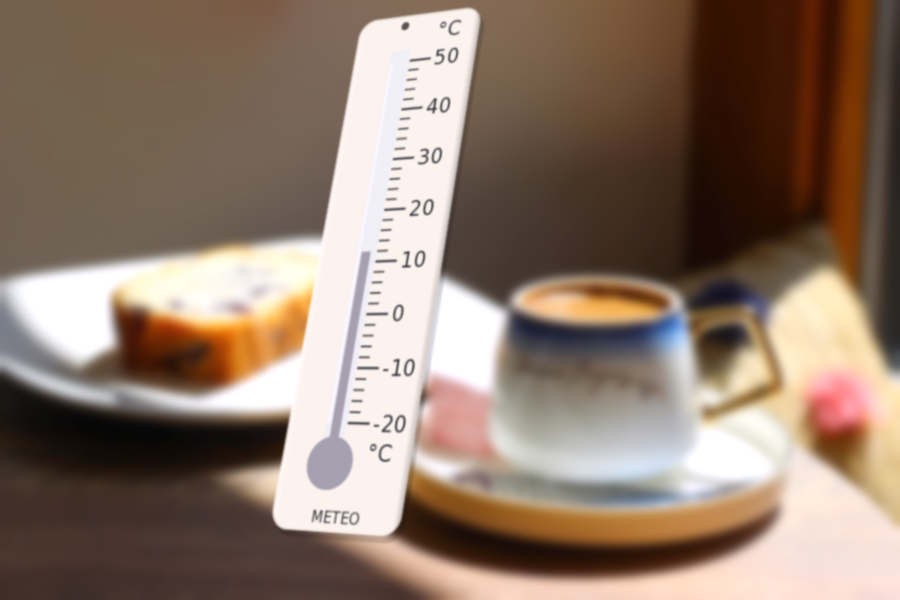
12 (°C)
